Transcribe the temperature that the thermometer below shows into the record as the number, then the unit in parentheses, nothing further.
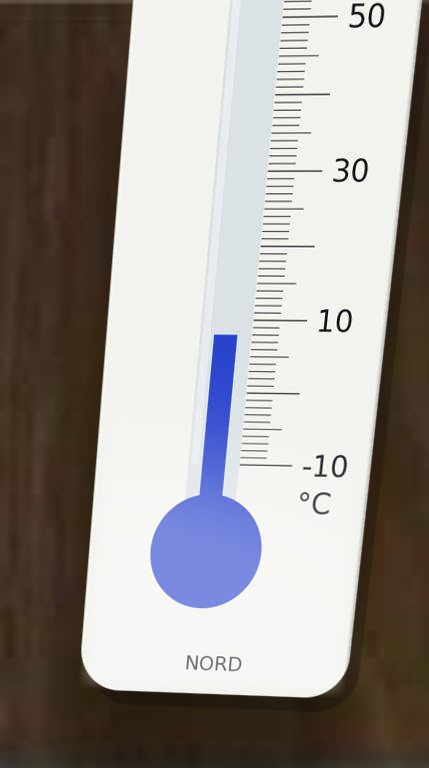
8 (°C)
